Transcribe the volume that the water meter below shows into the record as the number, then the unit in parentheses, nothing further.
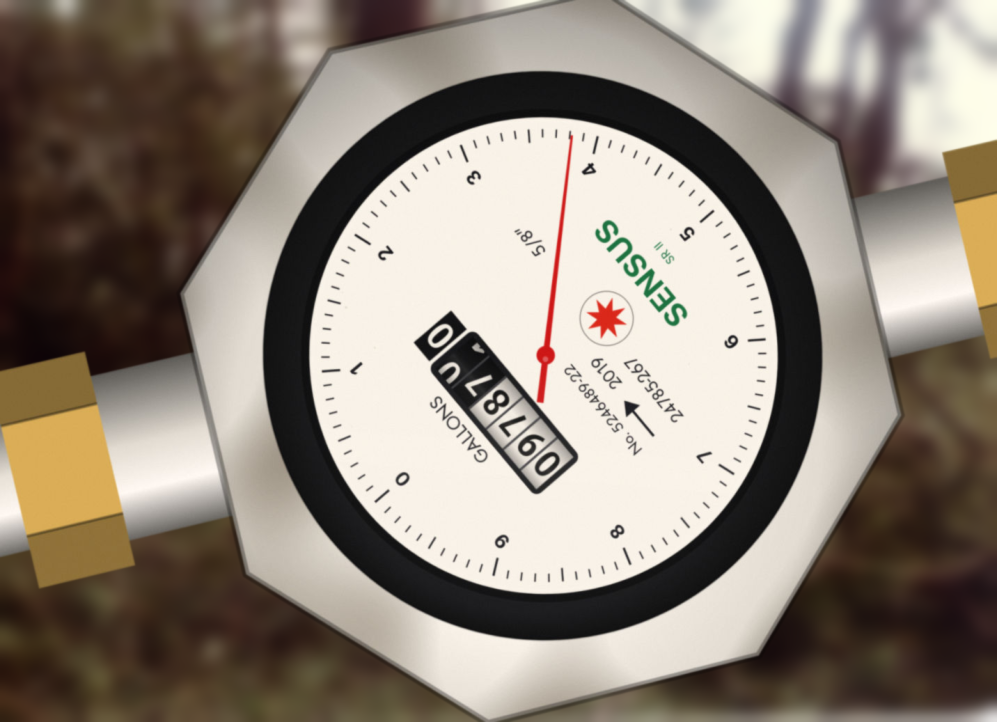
978703.8 (gal)
